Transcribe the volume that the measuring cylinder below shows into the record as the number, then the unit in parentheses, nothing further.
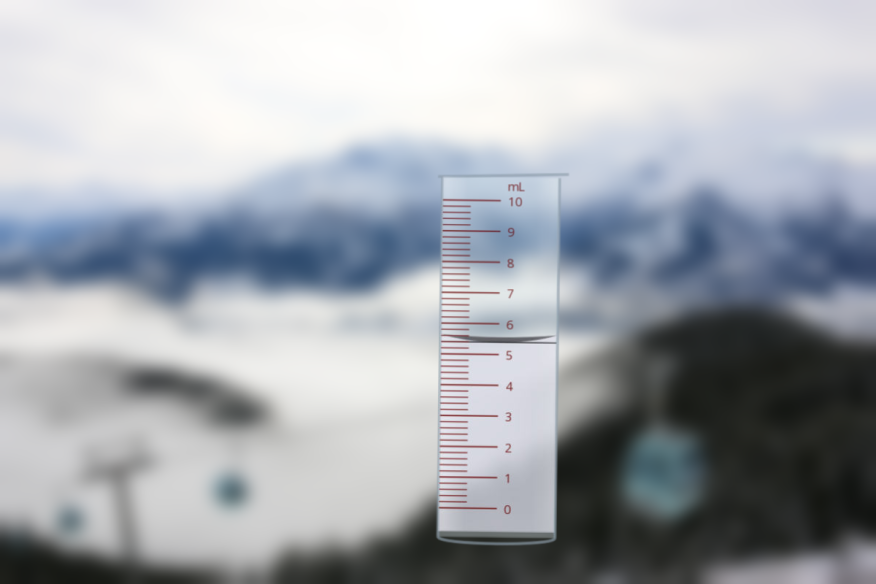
5.4 (mL)
